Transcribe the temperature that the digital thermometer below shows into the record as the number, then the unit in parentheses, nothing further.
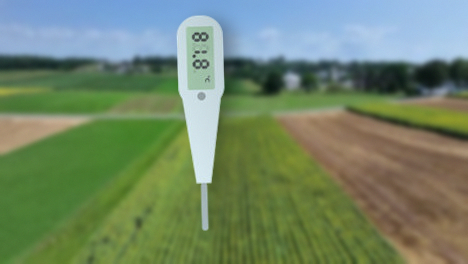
81.8 (°C)
